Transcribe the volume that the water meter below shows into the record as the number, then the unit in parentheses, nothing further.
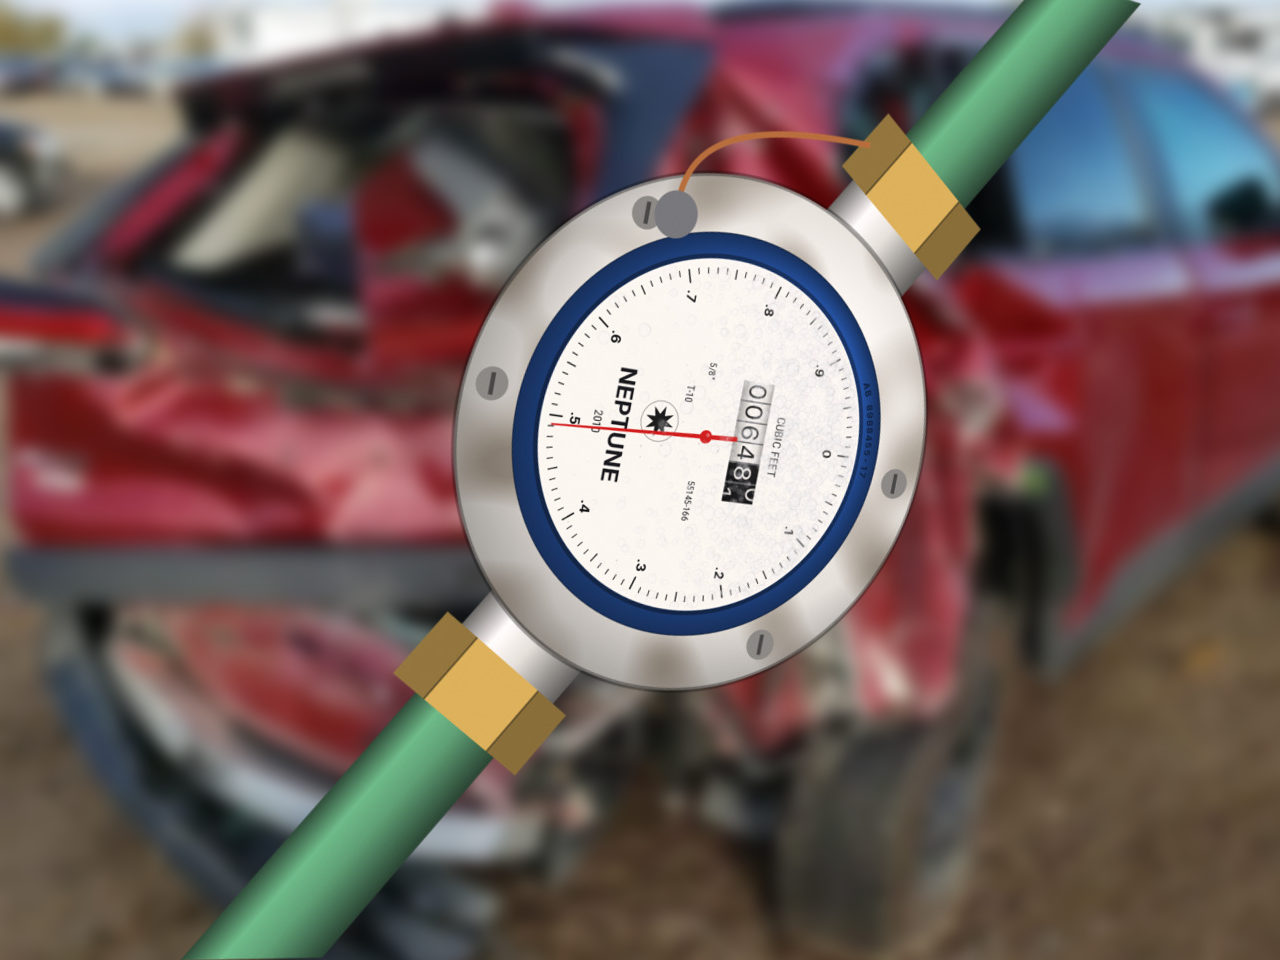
6480.49 (ft³)
